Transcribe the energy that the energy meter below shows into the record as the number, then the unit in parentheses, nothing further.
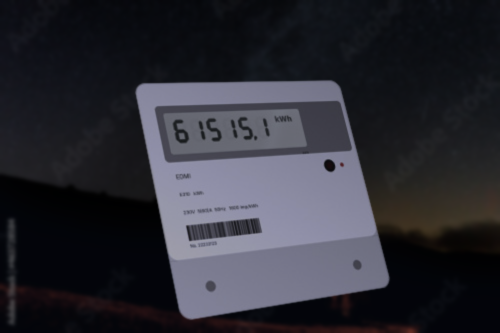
61515.1 (kWh)
